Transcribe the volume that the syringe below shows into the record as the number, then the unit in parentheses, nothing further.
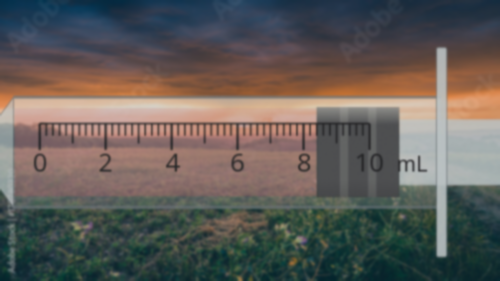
8.4 (mL)
